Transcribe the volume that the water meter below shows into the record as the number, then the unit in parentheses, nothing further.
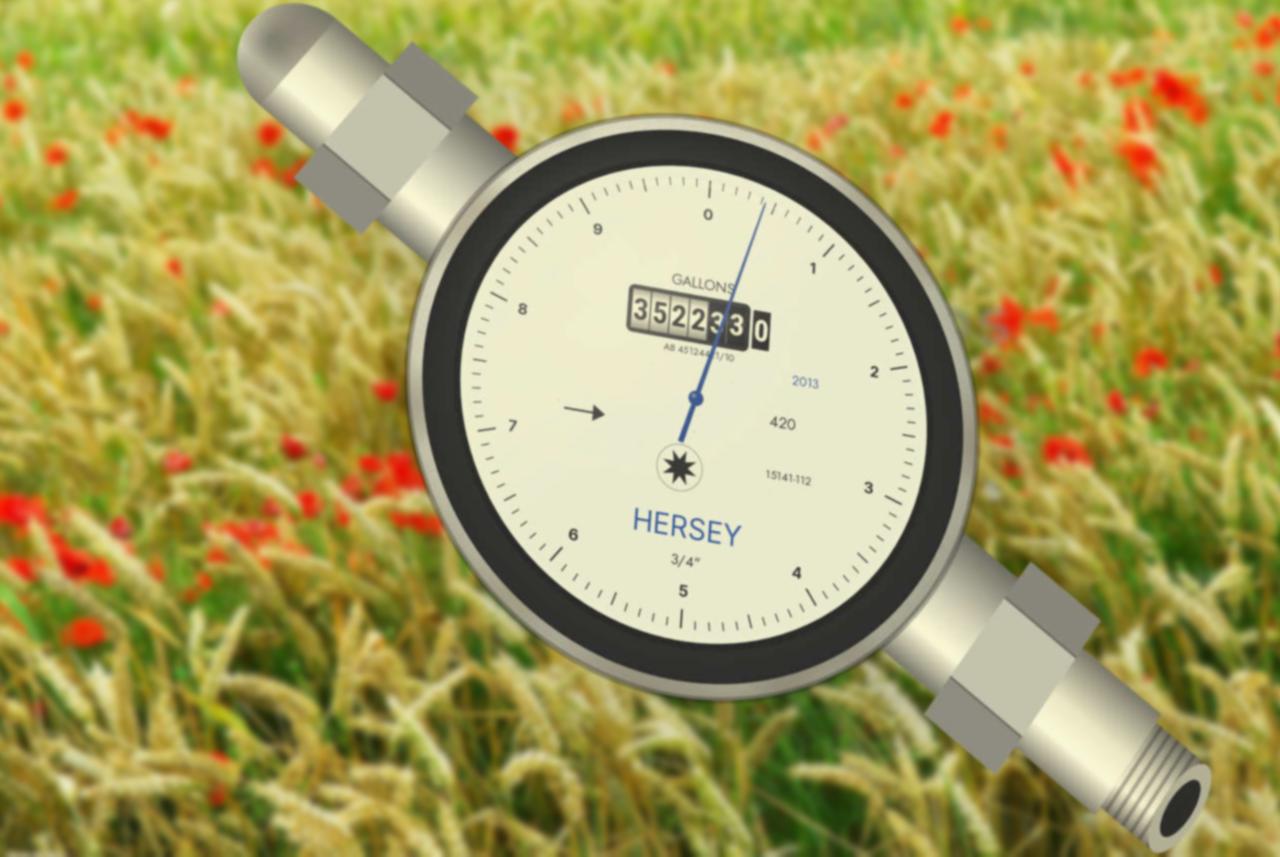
3522330.4 (gal)
